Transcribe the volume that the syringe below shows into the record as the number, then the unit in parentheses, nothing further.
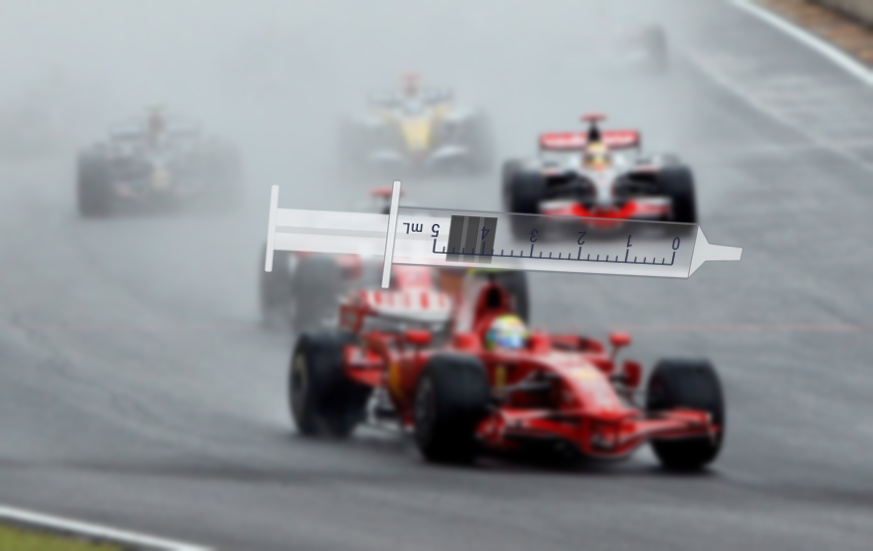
3.8 (mL)
